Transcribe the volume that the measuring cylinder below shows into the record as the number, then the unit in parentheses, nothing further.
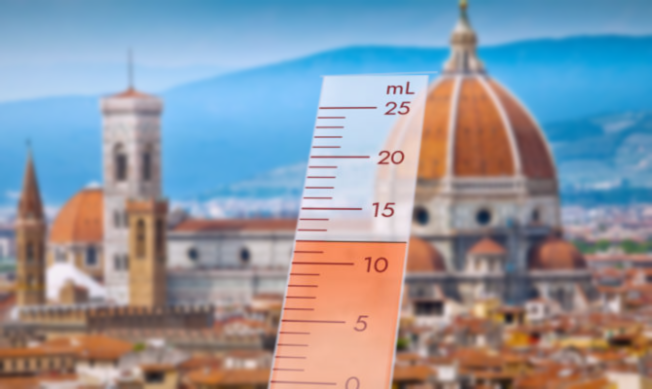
12 (mL)
